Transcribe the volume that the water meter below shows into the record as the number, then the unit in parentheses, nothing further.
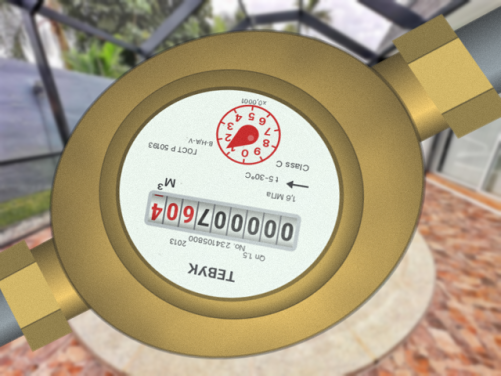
7.6041 (m³)
